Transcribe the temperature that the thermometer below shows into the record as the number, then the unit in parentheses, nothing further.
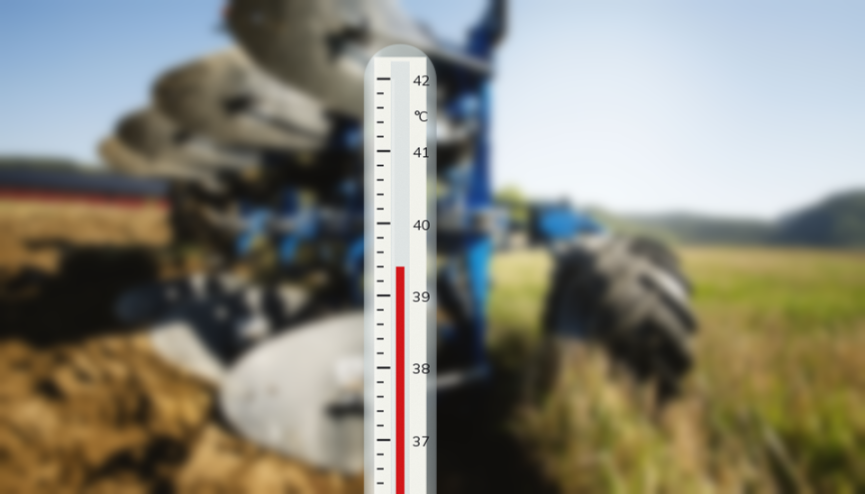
39.4 (°C)
